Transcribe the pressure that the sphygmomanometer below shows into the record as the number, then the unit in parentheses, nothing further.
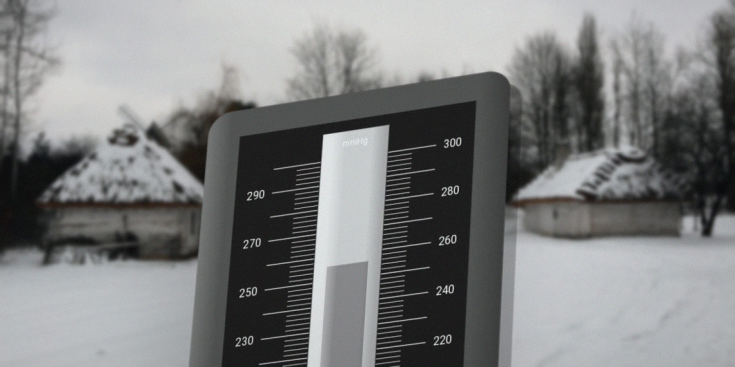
256 (mmHg)
